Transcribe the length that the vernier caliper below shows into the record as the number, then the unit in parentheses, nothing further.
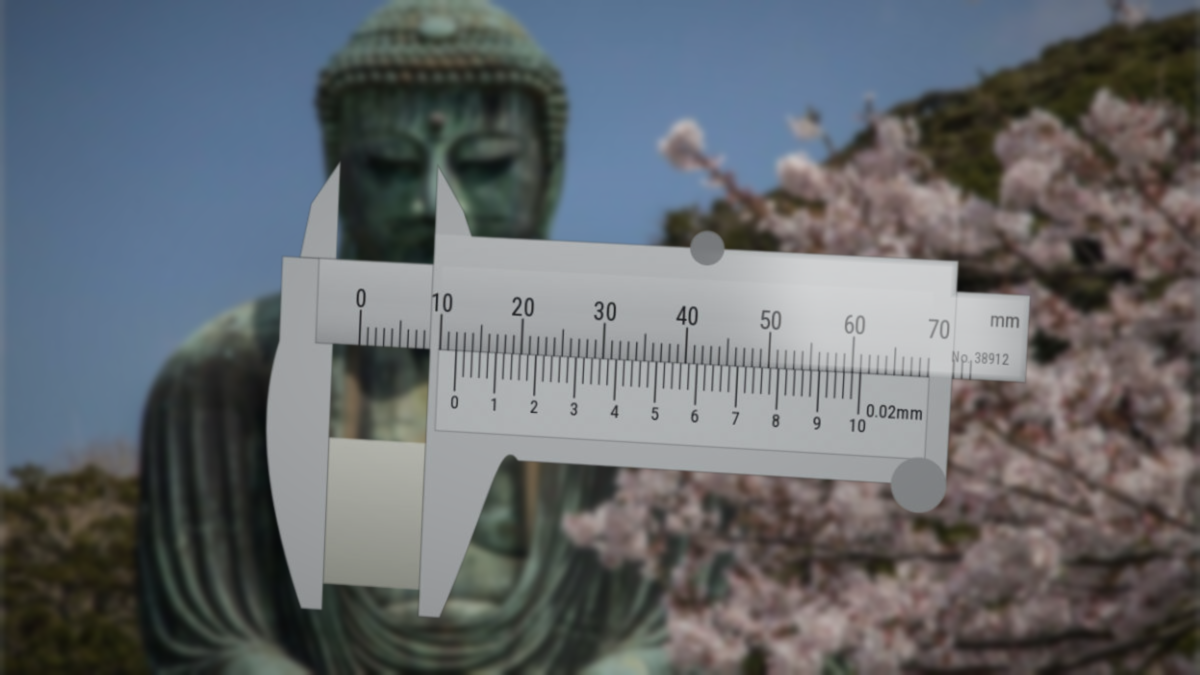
12.0 (mm)
